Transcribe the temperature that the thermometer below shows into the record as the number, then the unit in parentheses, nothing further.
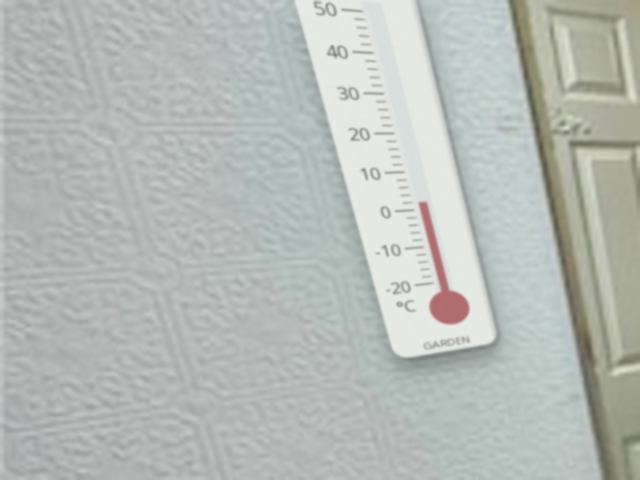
2 (°C)
